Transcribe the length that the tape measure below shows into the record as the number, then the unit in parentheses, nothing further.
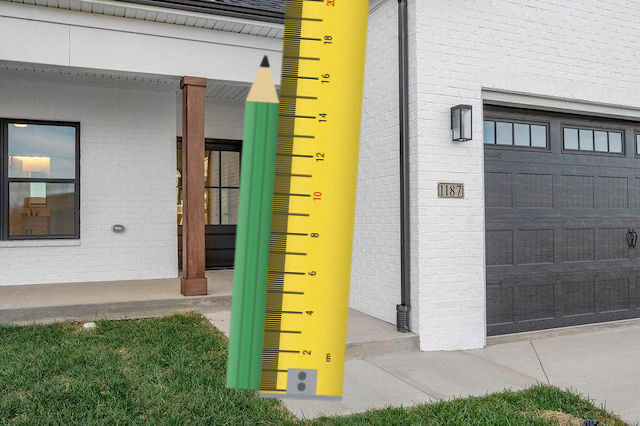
17 (cm)
